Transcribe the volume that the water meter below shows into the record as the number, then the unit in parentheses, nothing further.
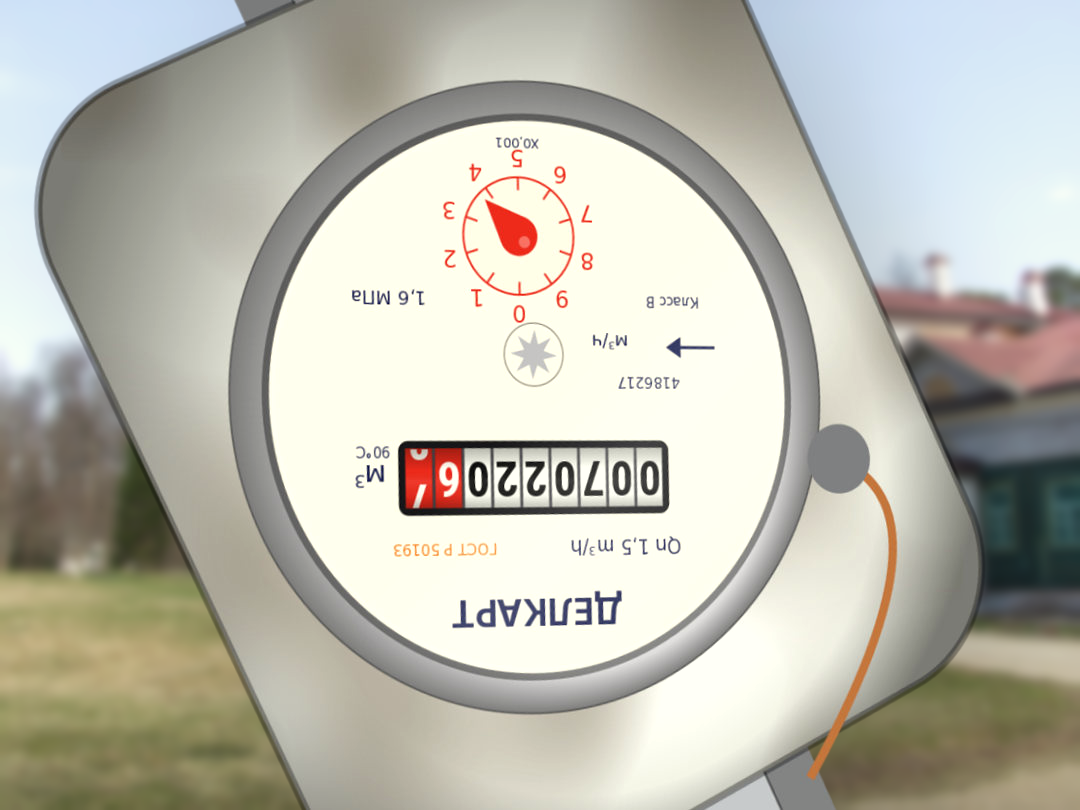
70220.673 (m³)
